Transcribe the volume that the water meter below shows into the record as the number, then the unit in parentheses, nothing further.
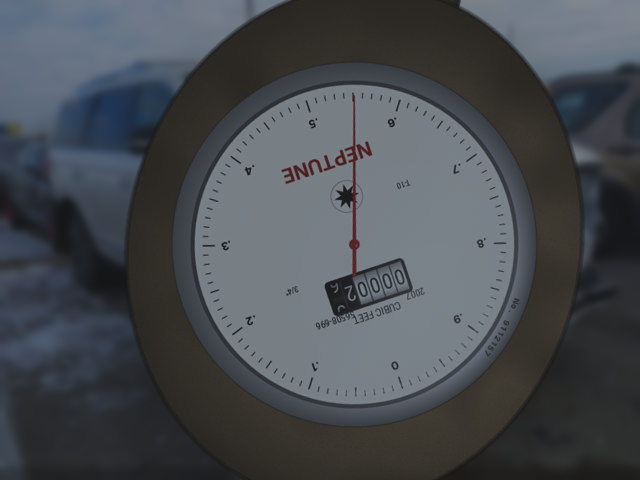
25.55 (ft³)
